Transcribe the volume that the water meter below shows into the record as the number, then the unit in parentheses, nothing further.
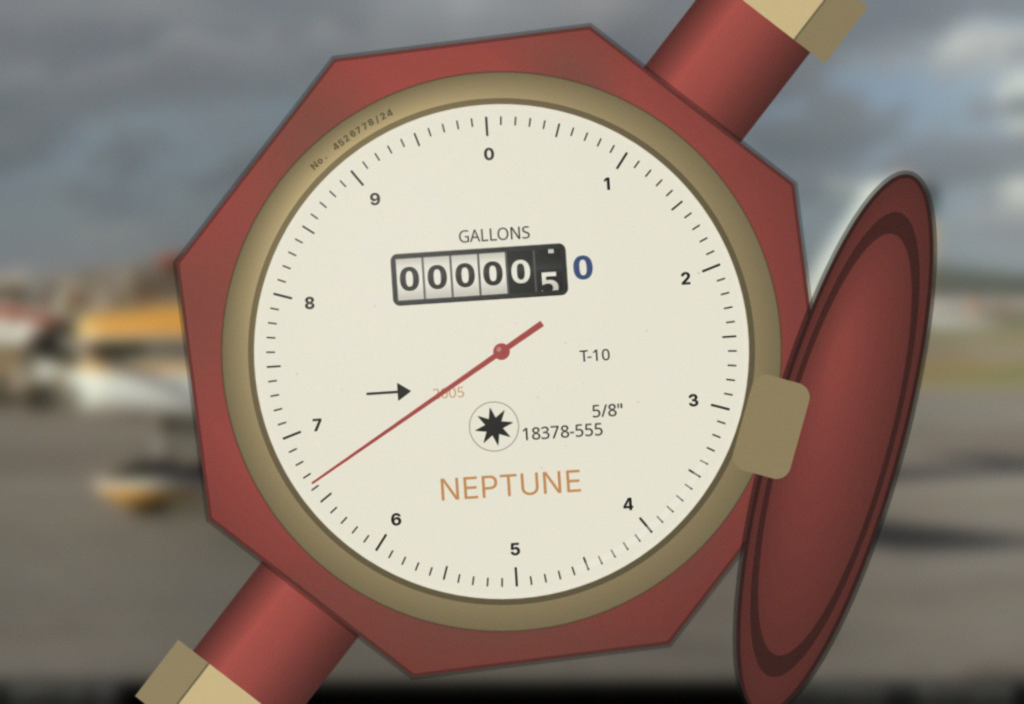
46.6 (gal)
